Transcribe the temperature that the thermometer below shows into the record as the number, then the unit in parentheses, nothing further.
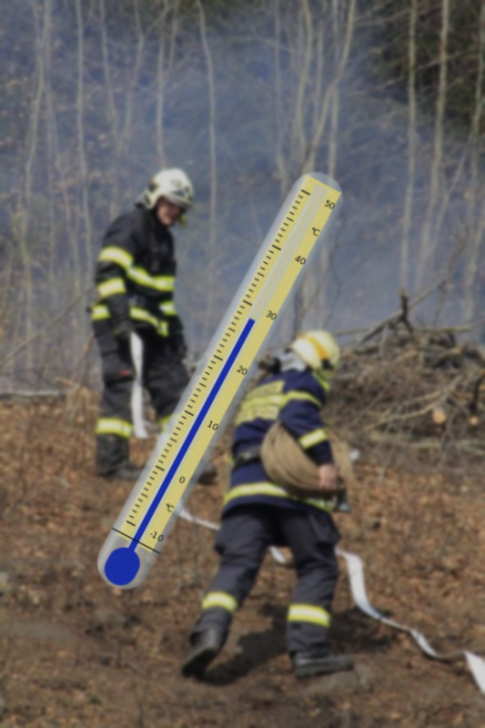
28 (°C)
